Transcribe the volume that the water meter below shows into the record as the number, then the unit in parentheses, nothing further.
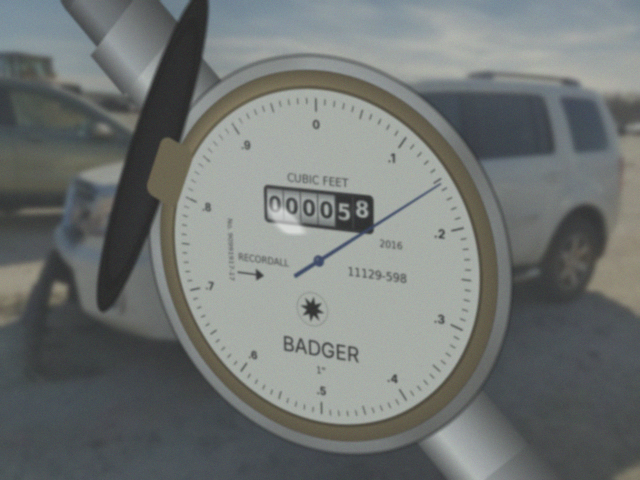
58.15 (ft³)
